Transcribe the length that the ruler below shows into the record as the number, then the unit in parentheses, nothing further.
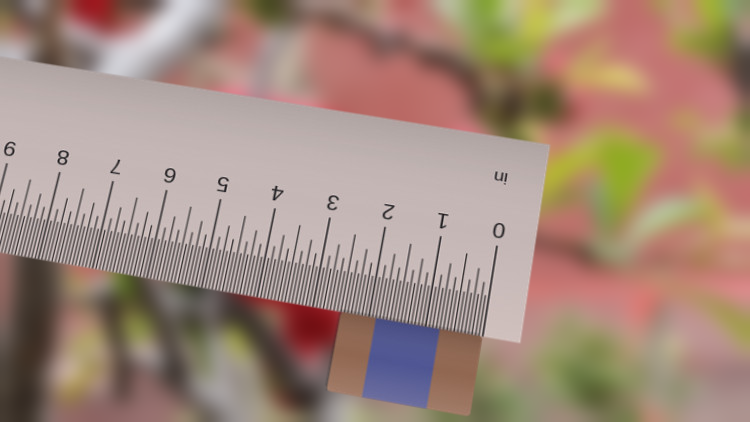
2.5 (in)
